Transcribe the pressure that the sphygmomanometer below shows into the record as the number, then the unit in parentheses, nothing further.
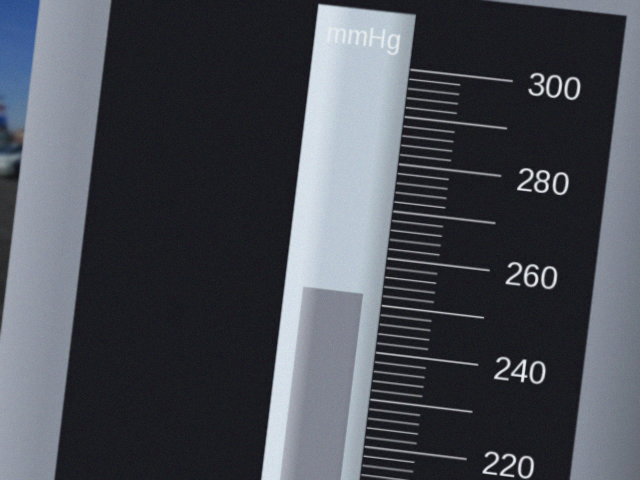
252 (mmHg)
